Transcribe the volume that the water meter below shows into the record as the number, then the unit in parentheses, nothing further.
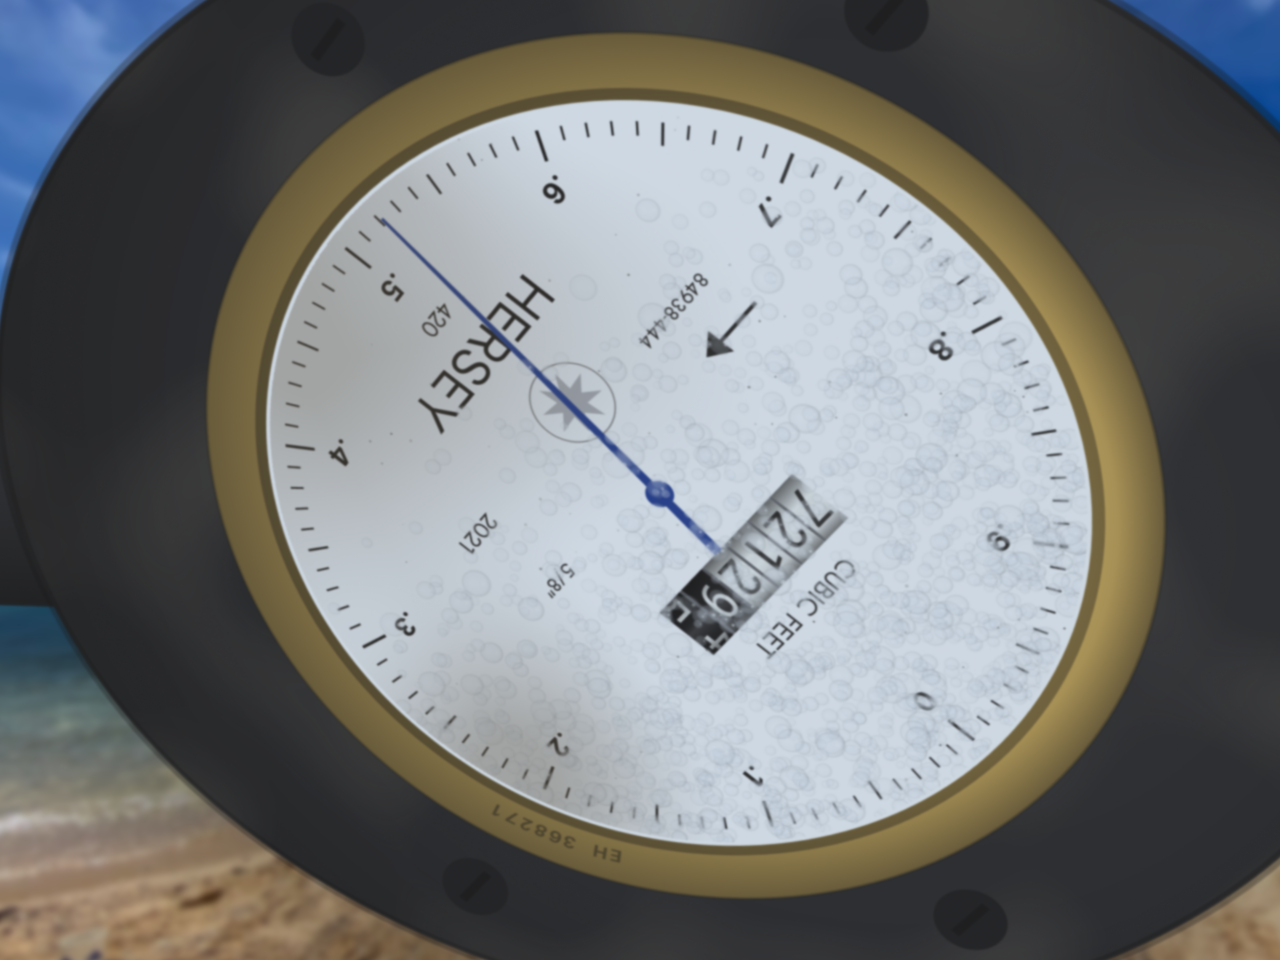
721294.52 (ft³)
